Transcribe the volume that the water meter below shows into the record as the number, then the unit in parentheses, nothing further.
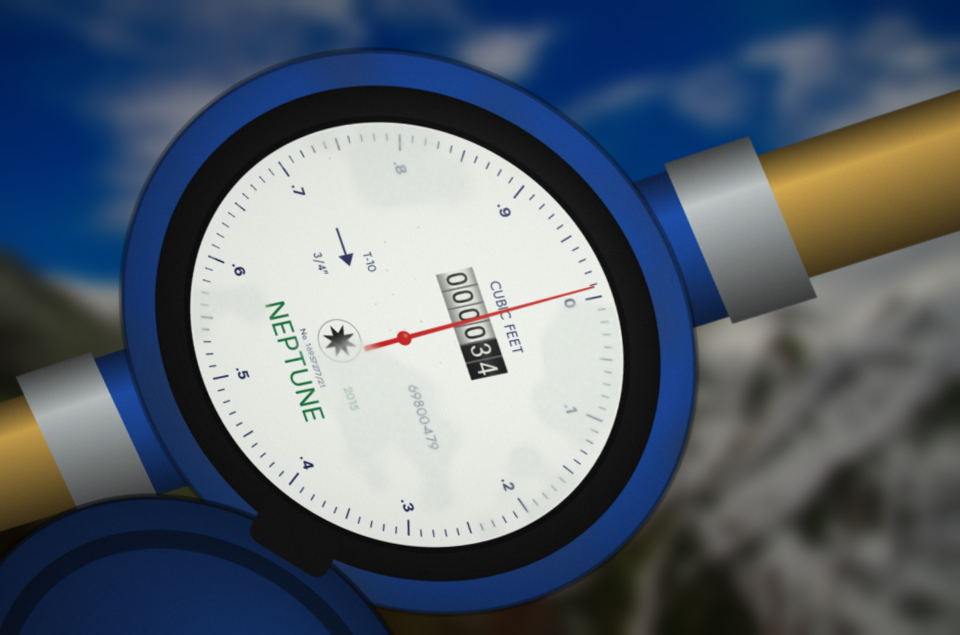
33.99 (ft³)
